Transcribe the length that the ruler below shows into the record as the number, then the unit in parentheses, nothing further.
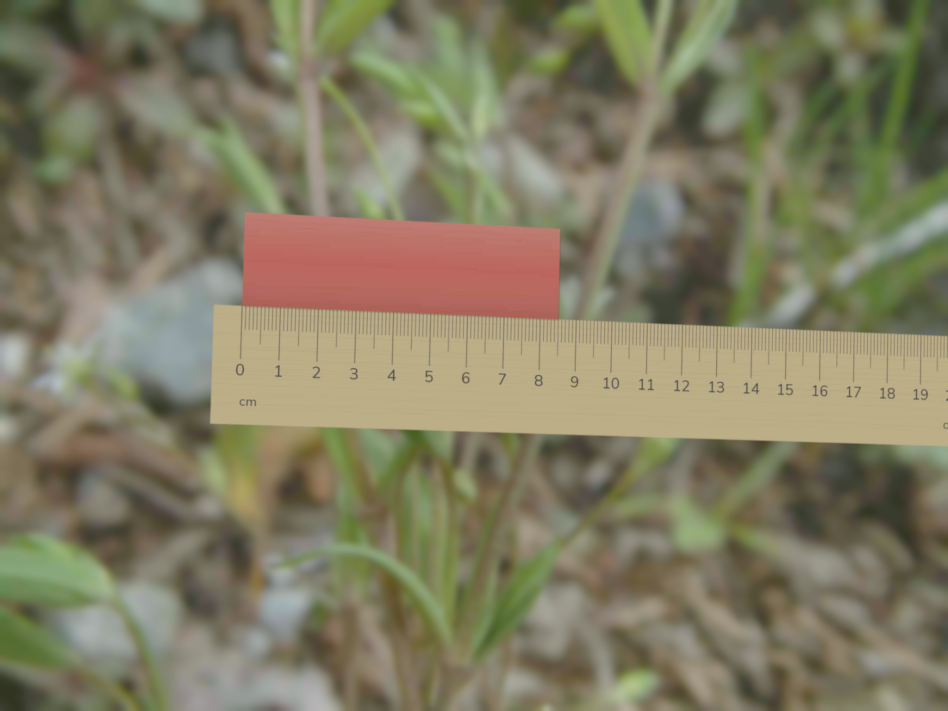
8.5 (cm)
